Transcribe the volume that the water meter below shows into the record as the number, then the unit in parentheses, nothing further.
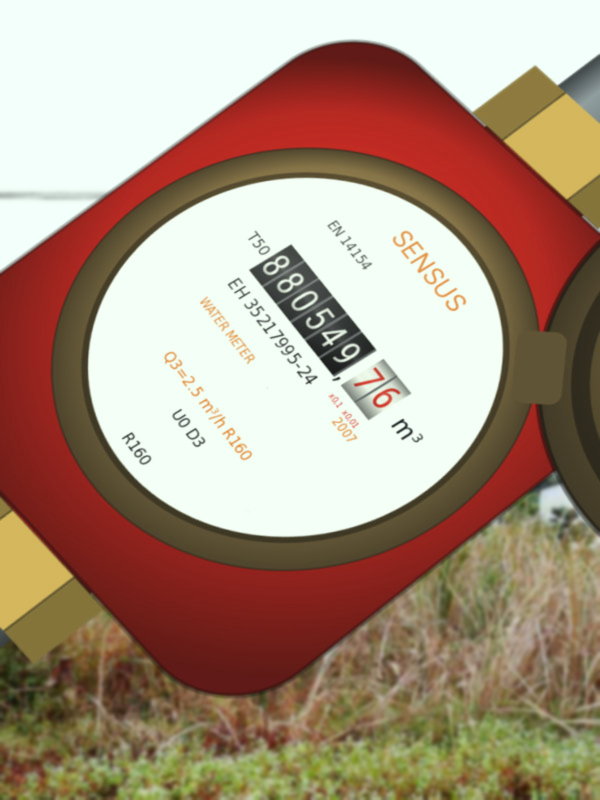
880549.76 (m³)
